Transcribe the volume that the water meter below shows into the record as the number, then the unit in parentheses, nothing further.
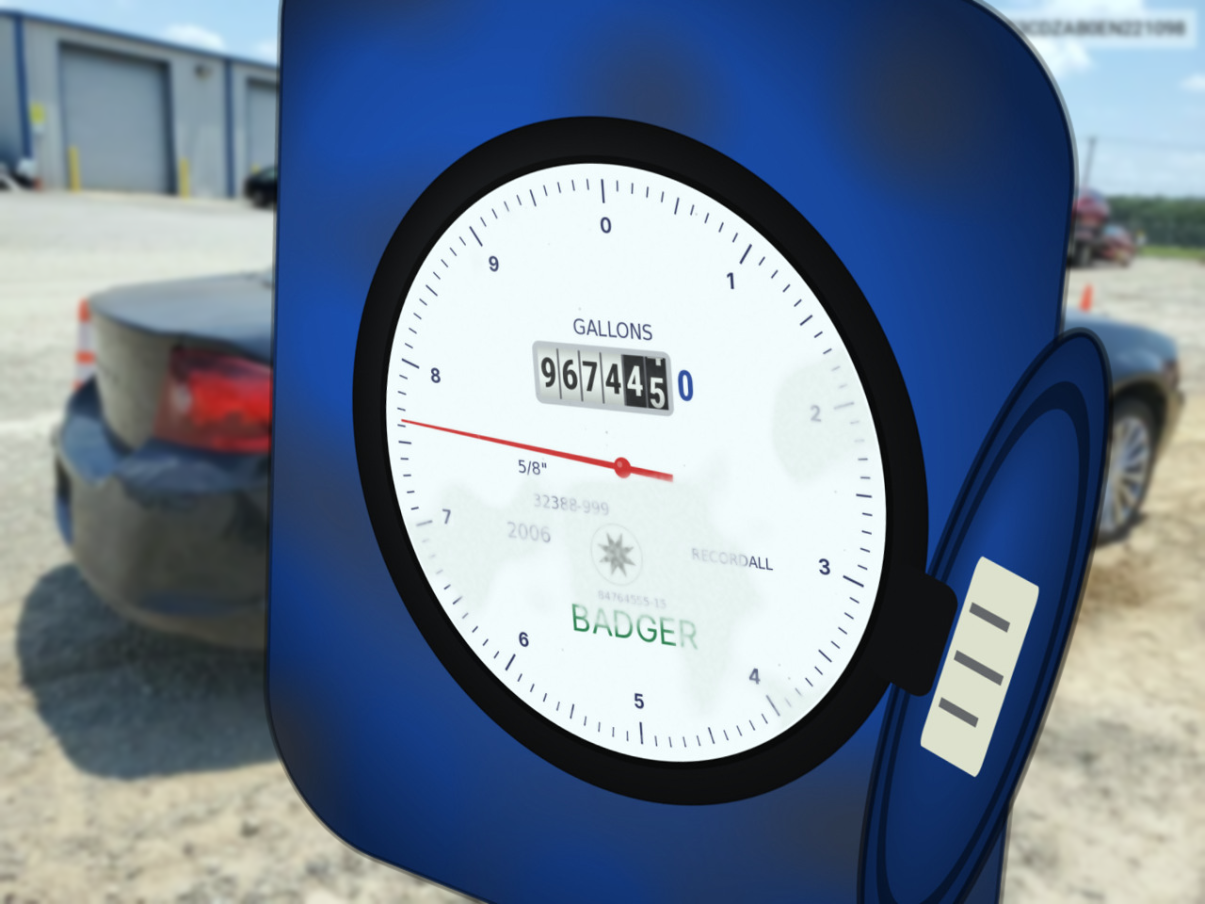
9674447.6 (gal)
